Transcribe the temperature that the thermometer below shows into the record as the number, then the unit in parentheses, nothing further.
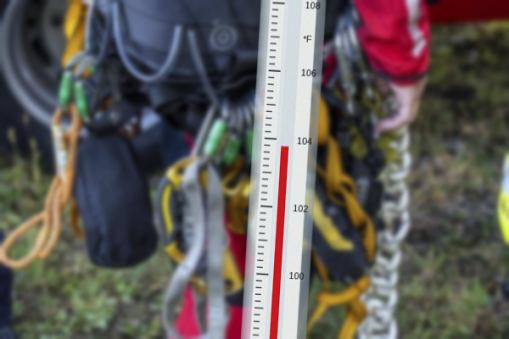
103.8 (°F)
